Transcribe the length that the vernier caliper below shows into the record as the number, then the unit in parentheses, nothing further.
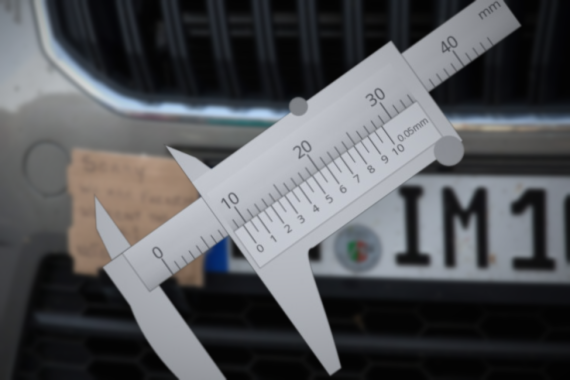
9.6 (mm)
